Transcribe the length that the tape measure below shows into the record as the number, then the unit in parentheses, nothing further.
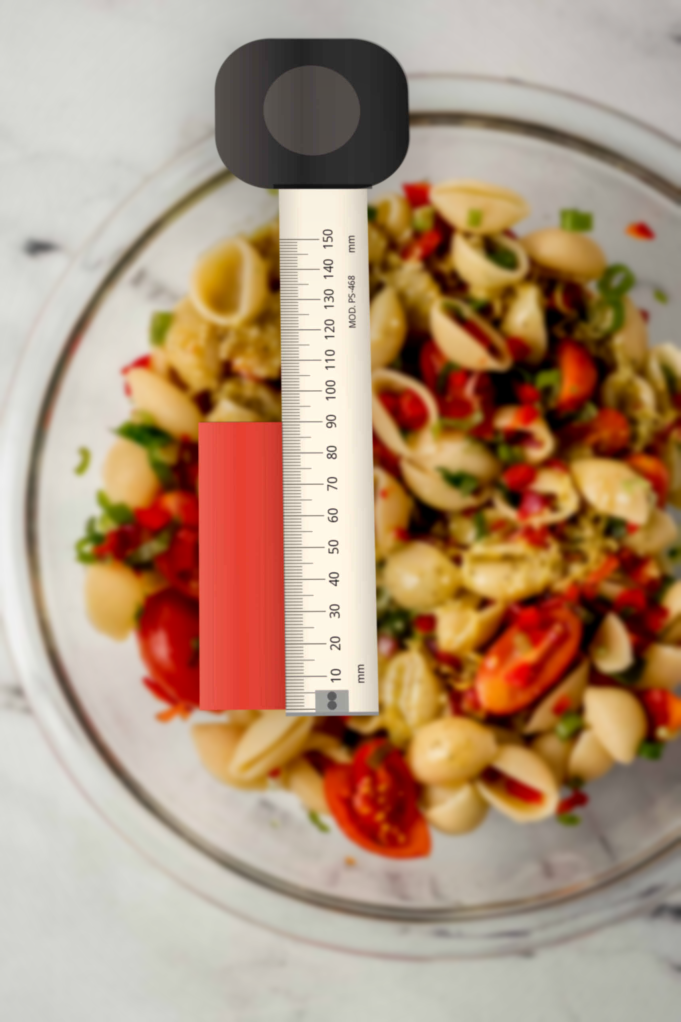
90 (mm)
